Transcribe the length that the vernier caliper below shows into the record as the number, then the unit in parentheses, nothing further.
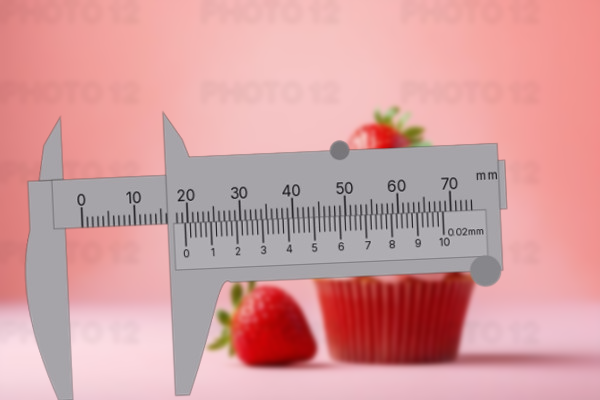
19.5 (mm)
